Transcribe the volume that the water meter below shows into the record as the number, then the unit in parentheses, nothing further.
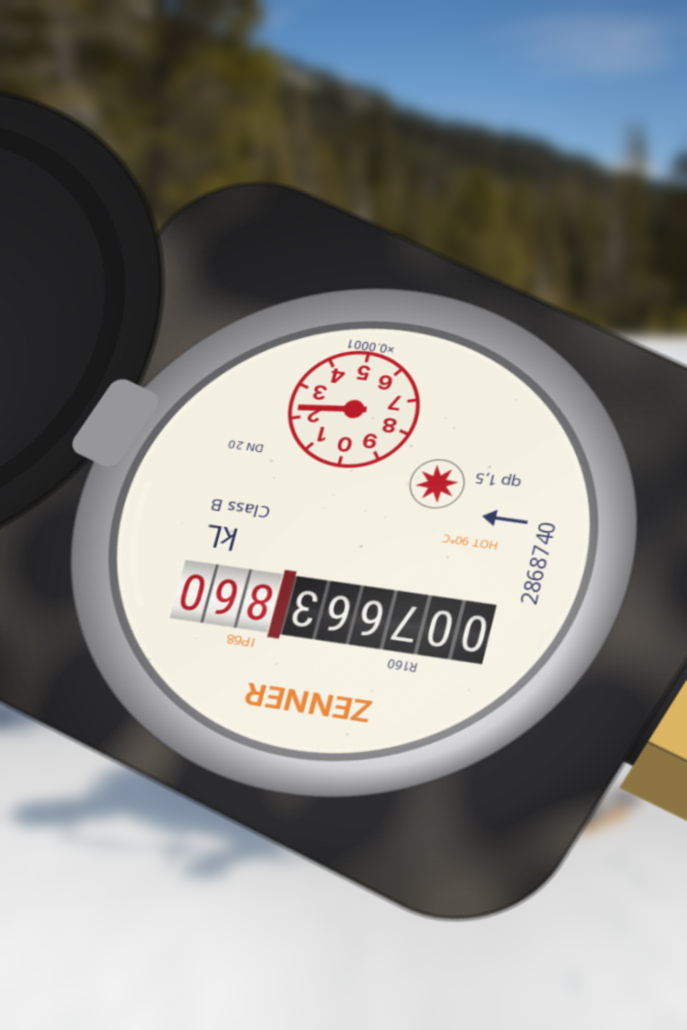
7663.8602 (kL)
